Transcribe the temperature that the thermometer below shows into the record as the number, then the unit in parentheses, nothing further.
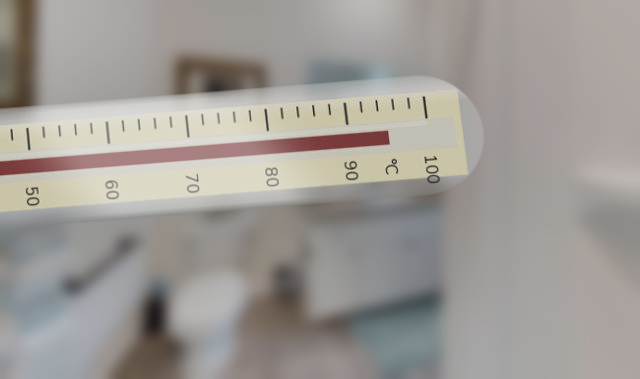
95 (°C)
